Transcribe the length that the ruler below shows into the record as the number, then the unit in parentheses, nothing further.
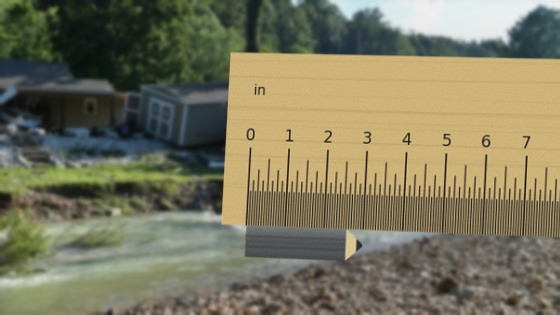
3 (in)
